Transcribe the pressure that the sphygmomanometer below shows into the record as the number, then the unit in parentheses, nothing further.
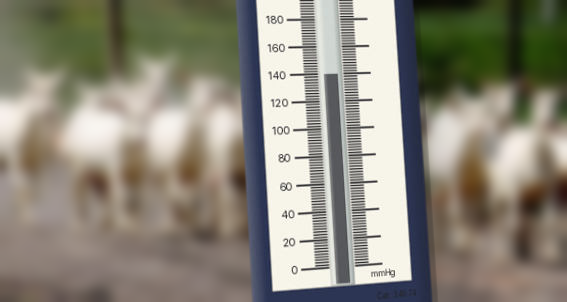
140 (mmHg)
